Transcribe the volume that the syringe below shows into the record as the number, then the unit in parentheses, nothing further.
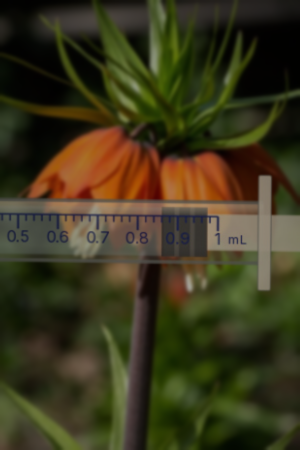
0.86 (mL)
